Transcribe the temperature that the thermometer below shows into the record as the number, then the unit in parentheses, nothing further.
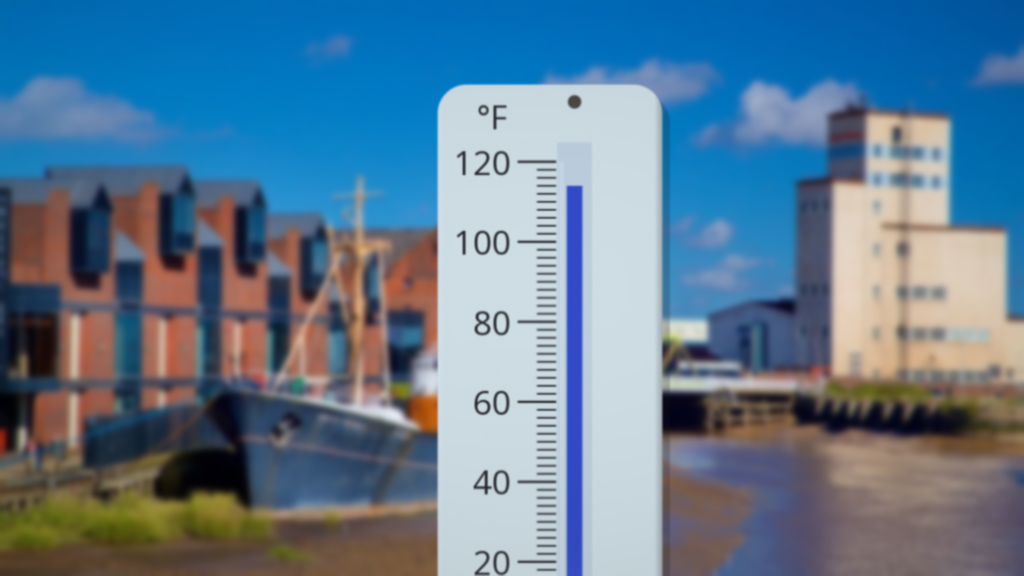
114 (°F)
